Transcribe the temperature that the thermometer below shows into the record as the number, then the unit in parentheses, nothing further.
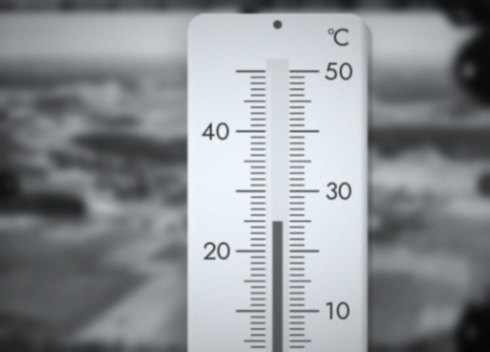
25 (°C)
